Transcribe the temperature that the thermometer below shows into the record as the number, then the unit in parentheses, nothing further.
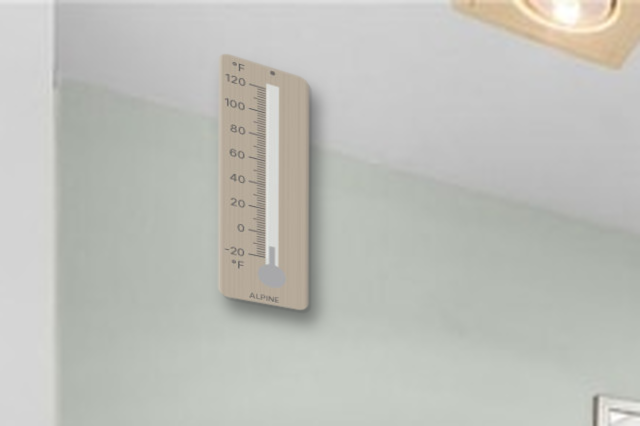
-10 (°F)
